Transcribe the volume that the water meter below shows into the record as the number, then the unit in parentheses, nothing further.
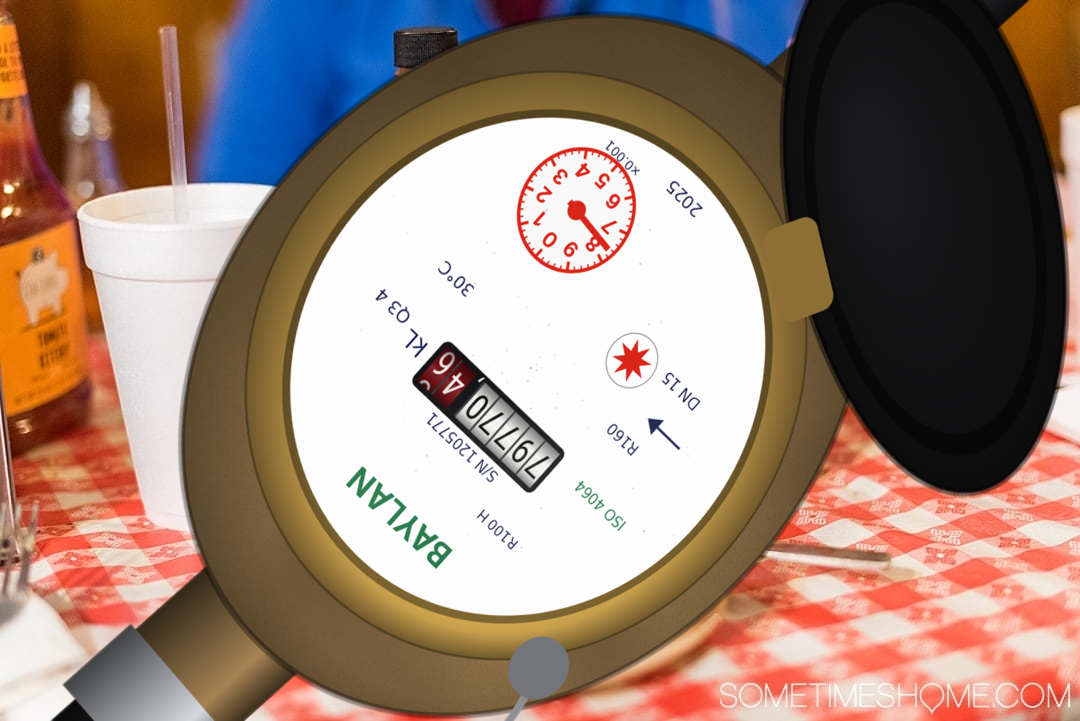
79770.457 (kL)
